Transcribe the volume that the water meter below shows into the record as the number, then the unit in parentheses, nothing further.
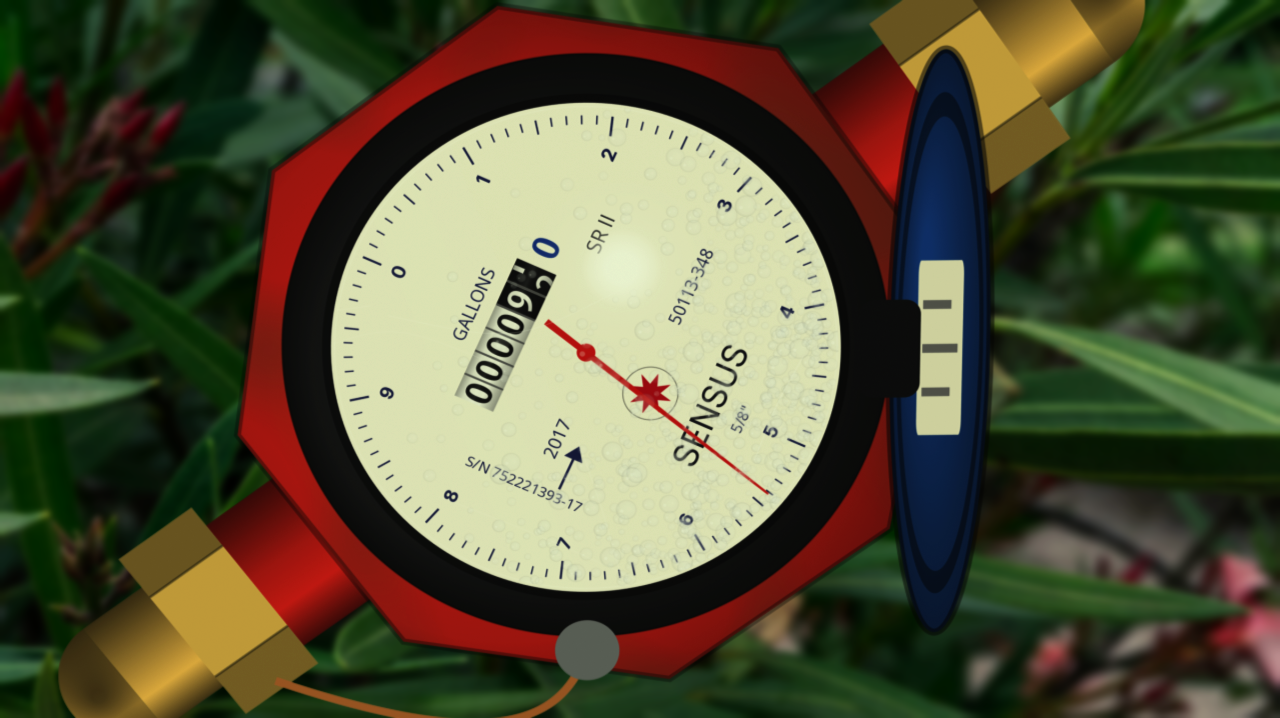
915.4 (gal)
